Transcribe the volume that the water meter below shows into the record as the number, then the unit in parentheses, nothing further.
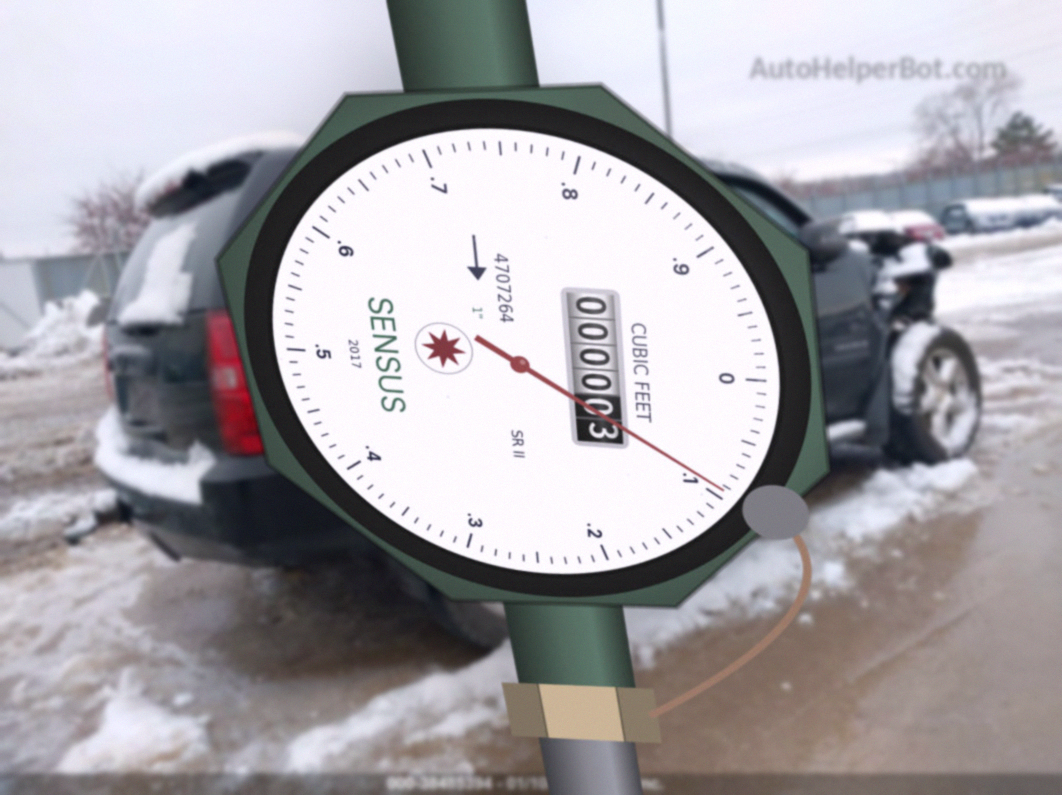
3.09 (ft³)
